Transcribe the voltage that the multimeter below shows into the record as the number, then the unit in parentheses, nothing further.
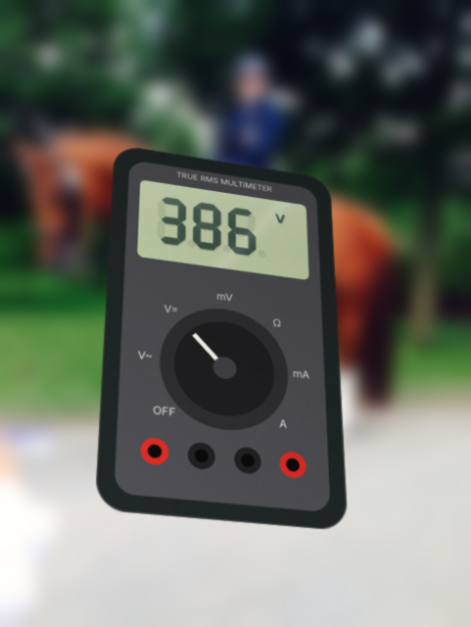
386 (V)
